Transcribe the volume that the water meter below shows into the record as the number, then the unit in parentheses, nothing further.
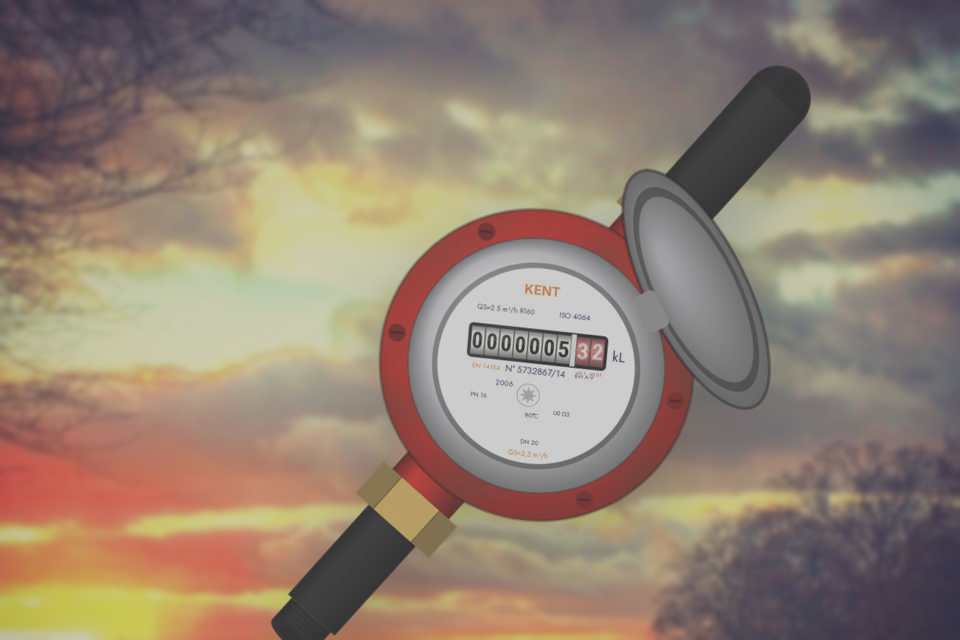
5.32 (kL)
